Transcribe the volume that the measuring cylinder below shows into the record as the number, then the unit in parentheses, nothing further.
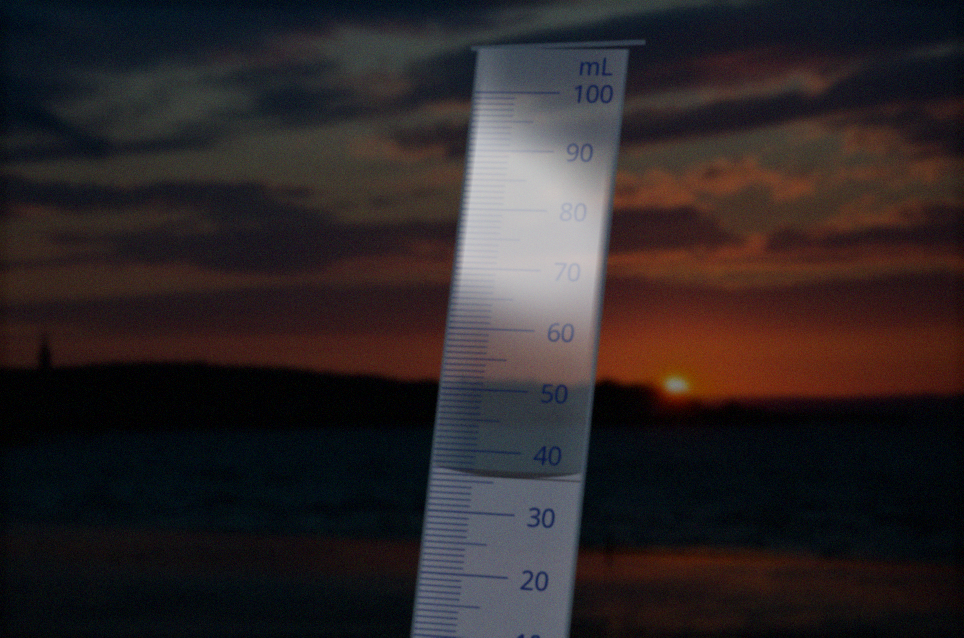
36 (mL)
